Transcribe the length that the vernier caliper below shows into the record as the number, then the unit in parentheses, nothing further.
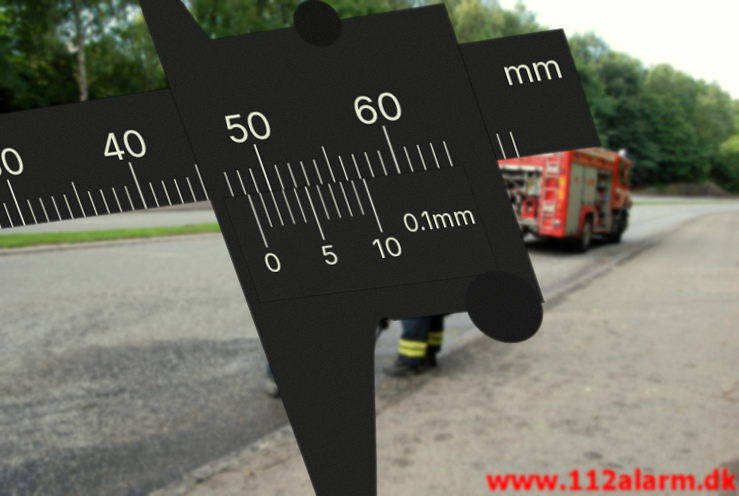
48.2 (mm)
